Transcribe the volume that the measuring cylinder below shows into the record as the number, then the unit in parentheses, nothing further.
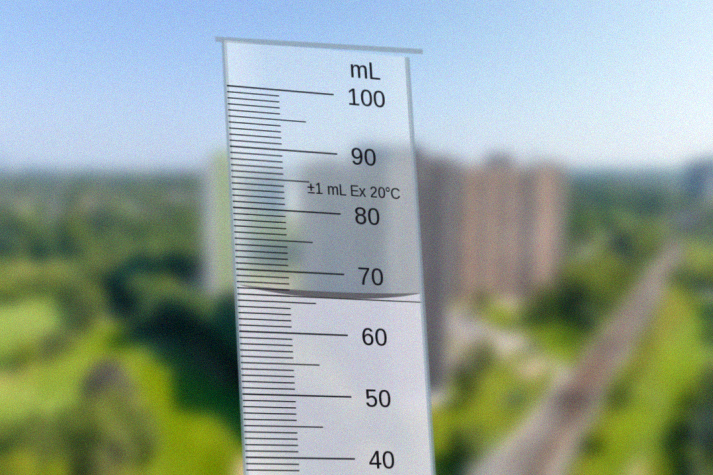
66 (mL)
